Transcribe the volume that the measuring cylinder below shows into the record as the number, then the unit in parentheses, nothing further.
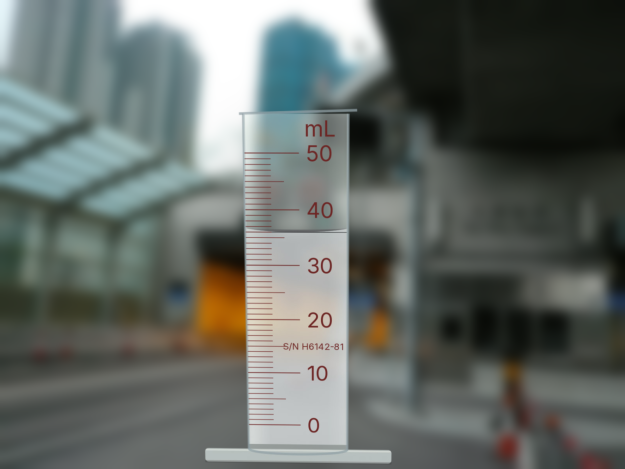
36 (mL)
